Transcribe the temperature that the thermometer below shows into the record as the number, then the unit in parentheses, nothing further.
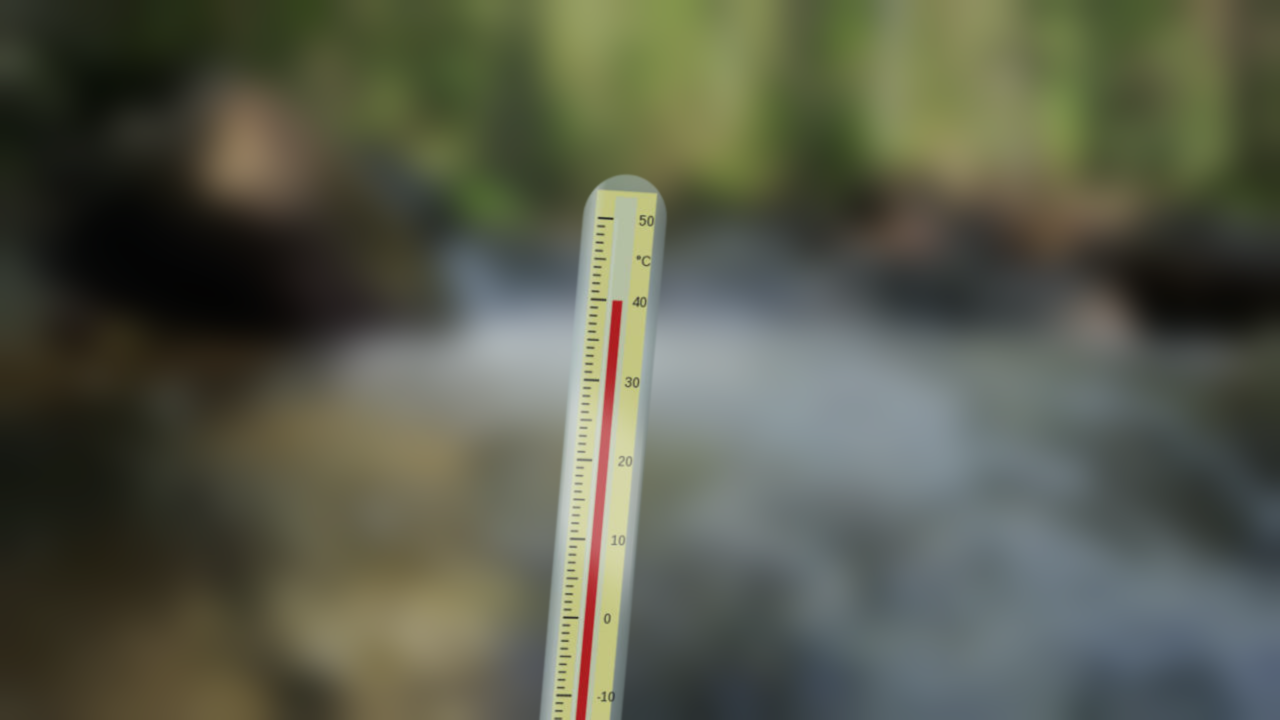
40 (°C)
